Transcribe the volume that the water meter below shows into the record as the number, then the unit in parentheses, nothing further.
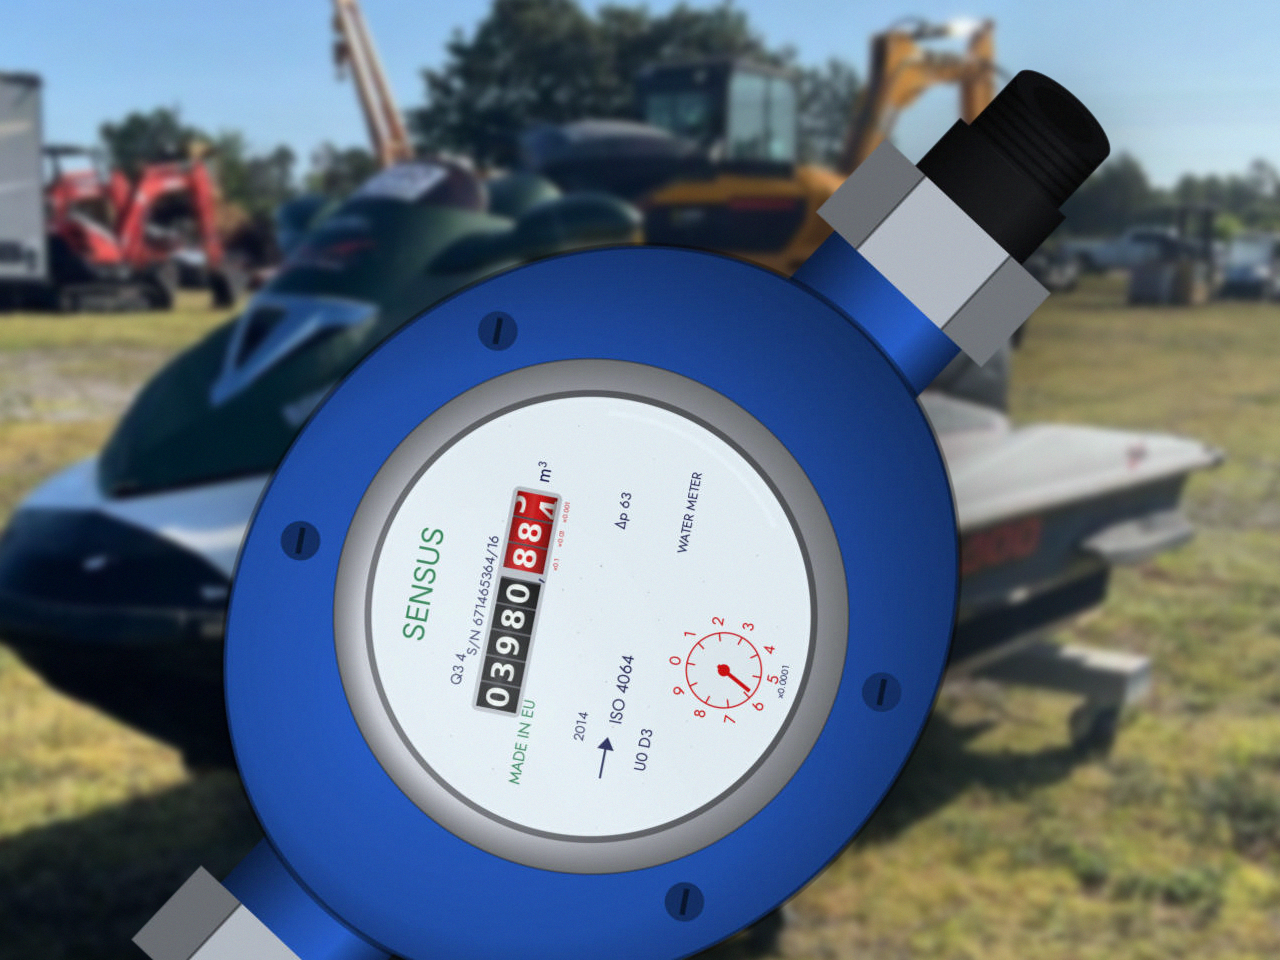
3980.8835 (m³)
